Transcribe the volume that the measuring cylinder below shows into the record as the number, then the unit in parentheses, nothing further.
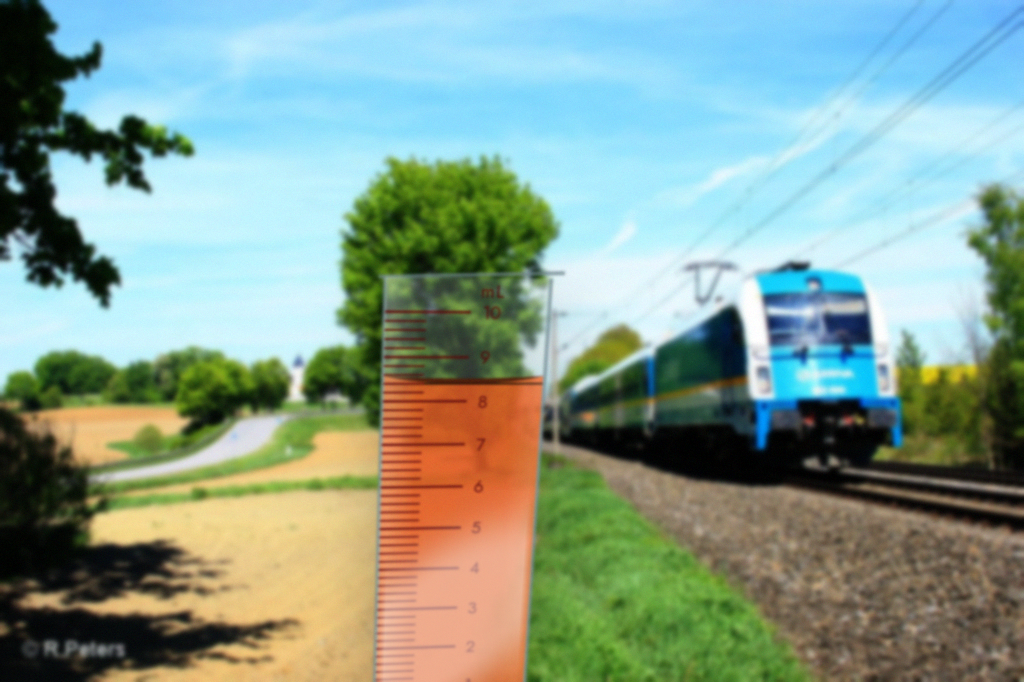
8.4 (mL)
